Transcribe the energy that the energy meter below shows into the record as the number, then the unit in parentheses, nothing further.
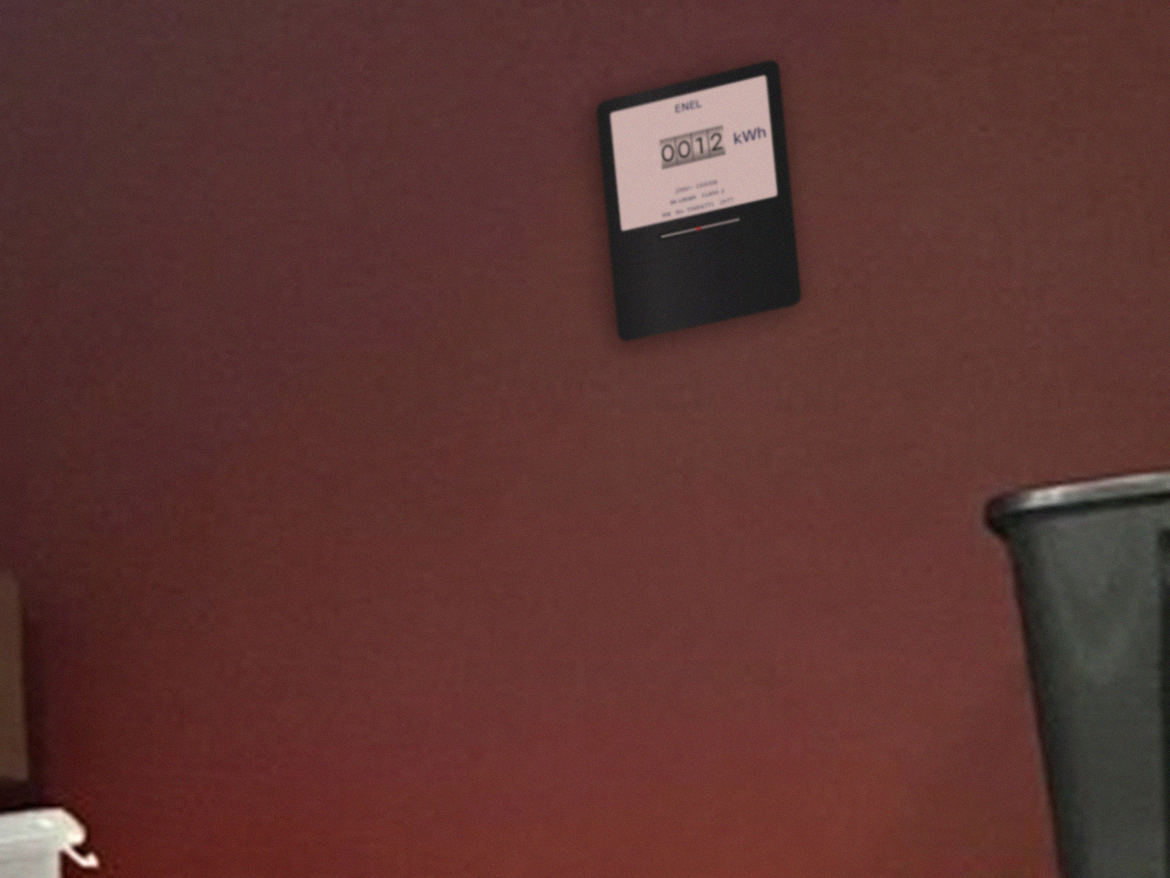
12 (kWh)
